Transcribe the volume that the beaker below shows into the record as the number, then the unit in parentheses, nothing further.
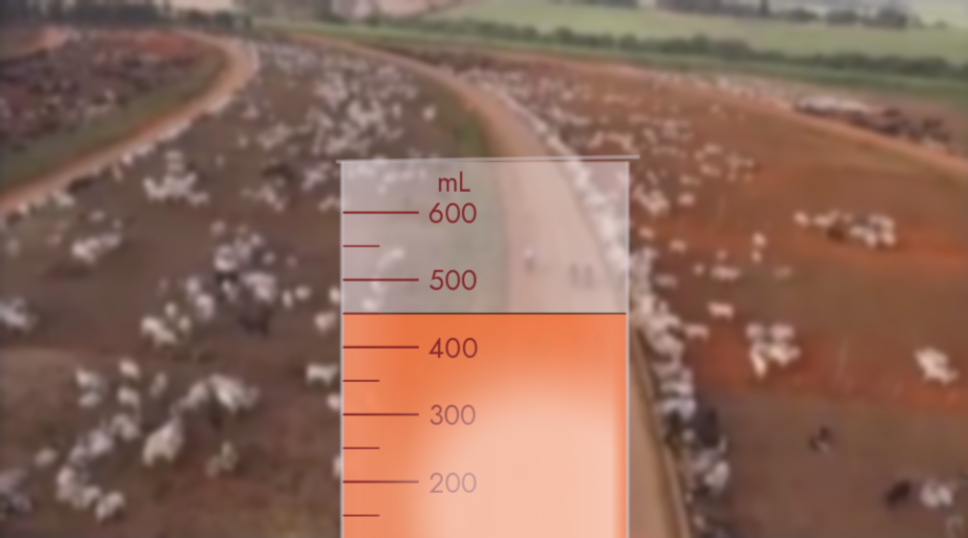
450 (mL)
